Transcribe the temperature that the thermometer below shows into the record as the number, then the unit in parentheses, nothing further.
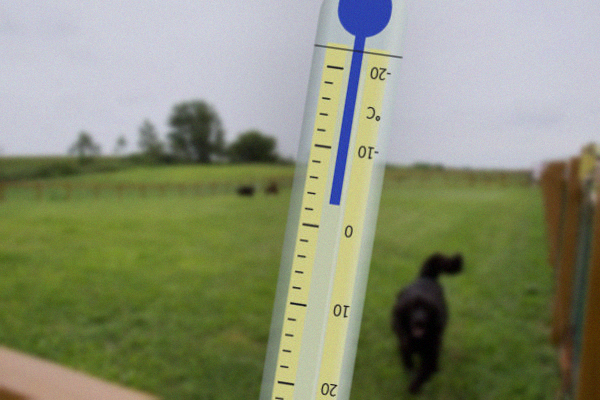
-3 (°C)
